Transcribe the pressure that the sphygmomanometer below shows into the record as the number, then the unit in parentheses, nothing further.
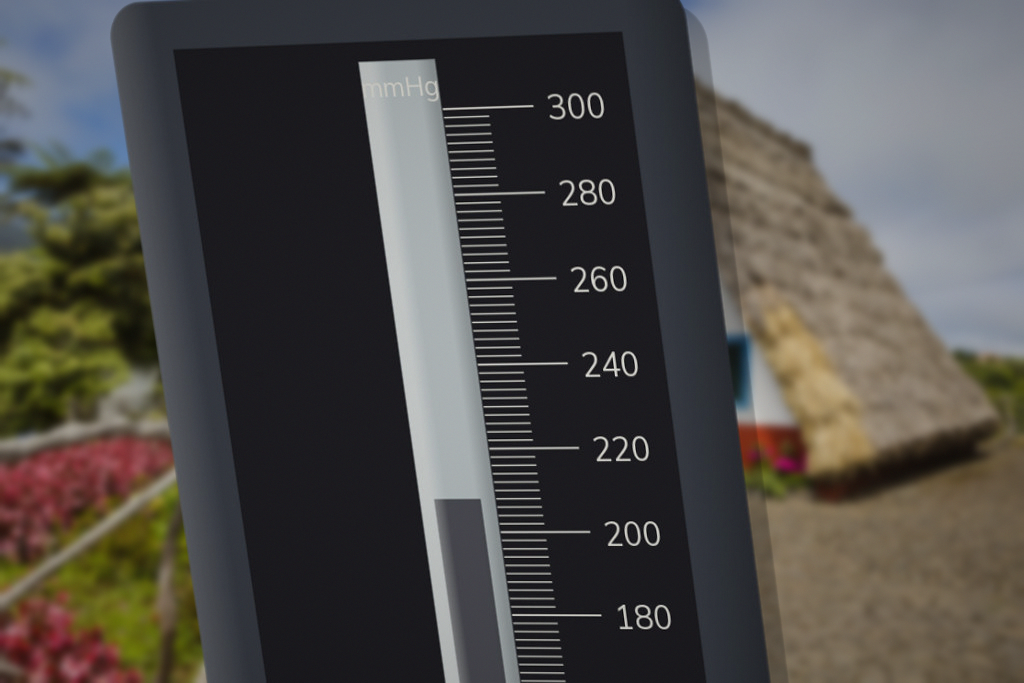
208 (mmHg)
